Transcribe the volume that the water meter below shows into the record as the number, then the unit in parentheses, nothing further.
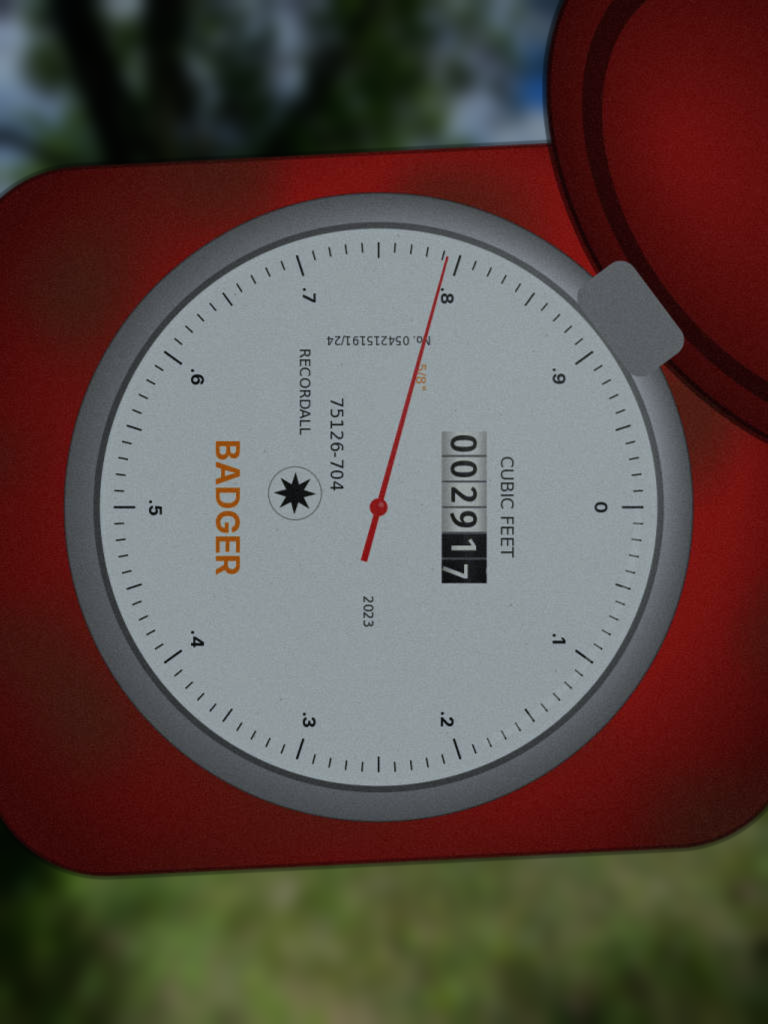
2916.79 (ft³)
